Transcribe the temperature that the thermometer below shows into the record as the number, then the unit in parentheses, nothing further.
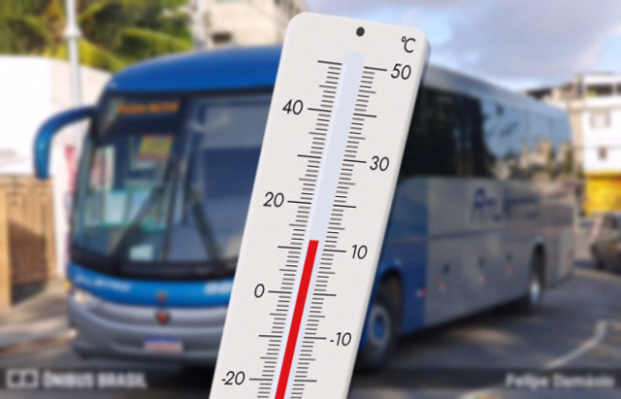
12 (°C)
